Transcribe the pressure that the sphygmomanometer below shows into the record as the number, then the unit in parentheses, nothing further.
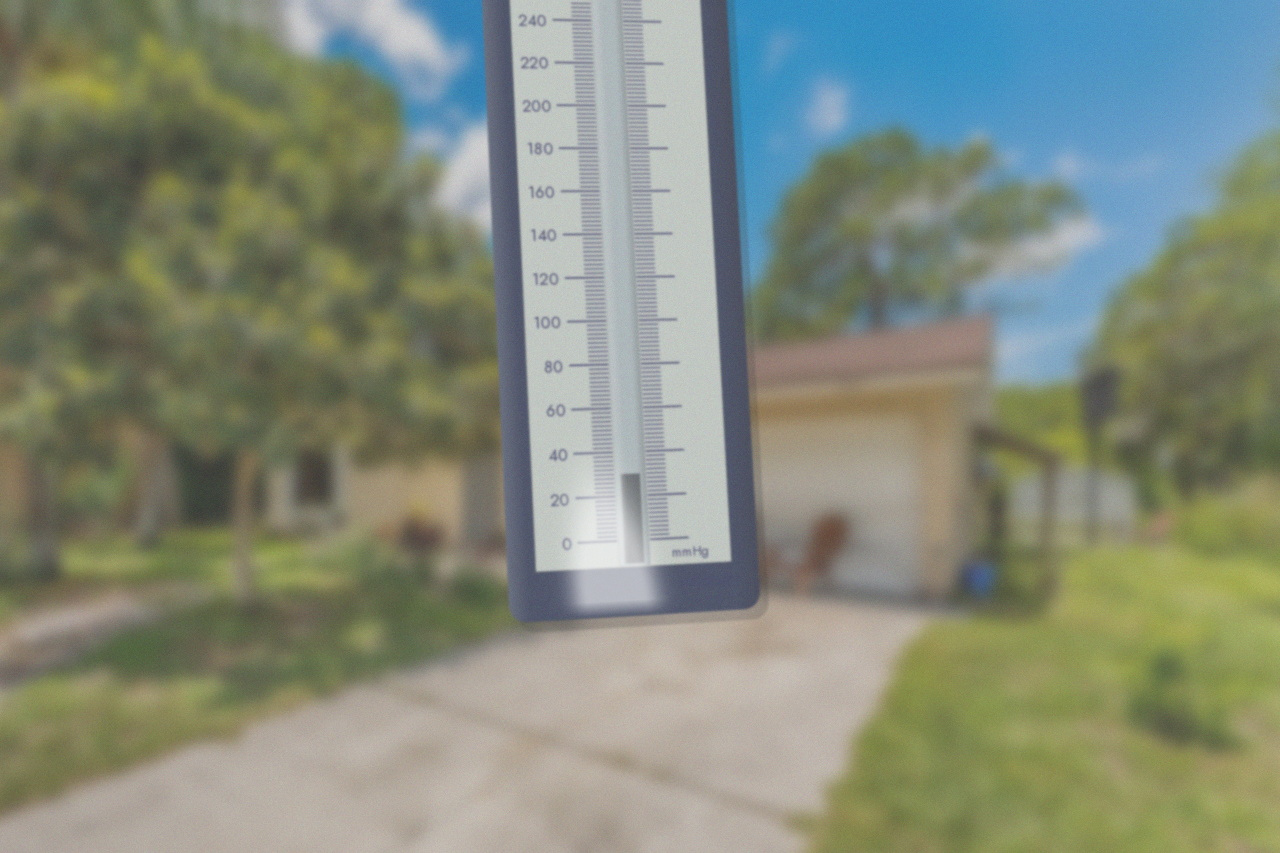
30 (mmHg)
